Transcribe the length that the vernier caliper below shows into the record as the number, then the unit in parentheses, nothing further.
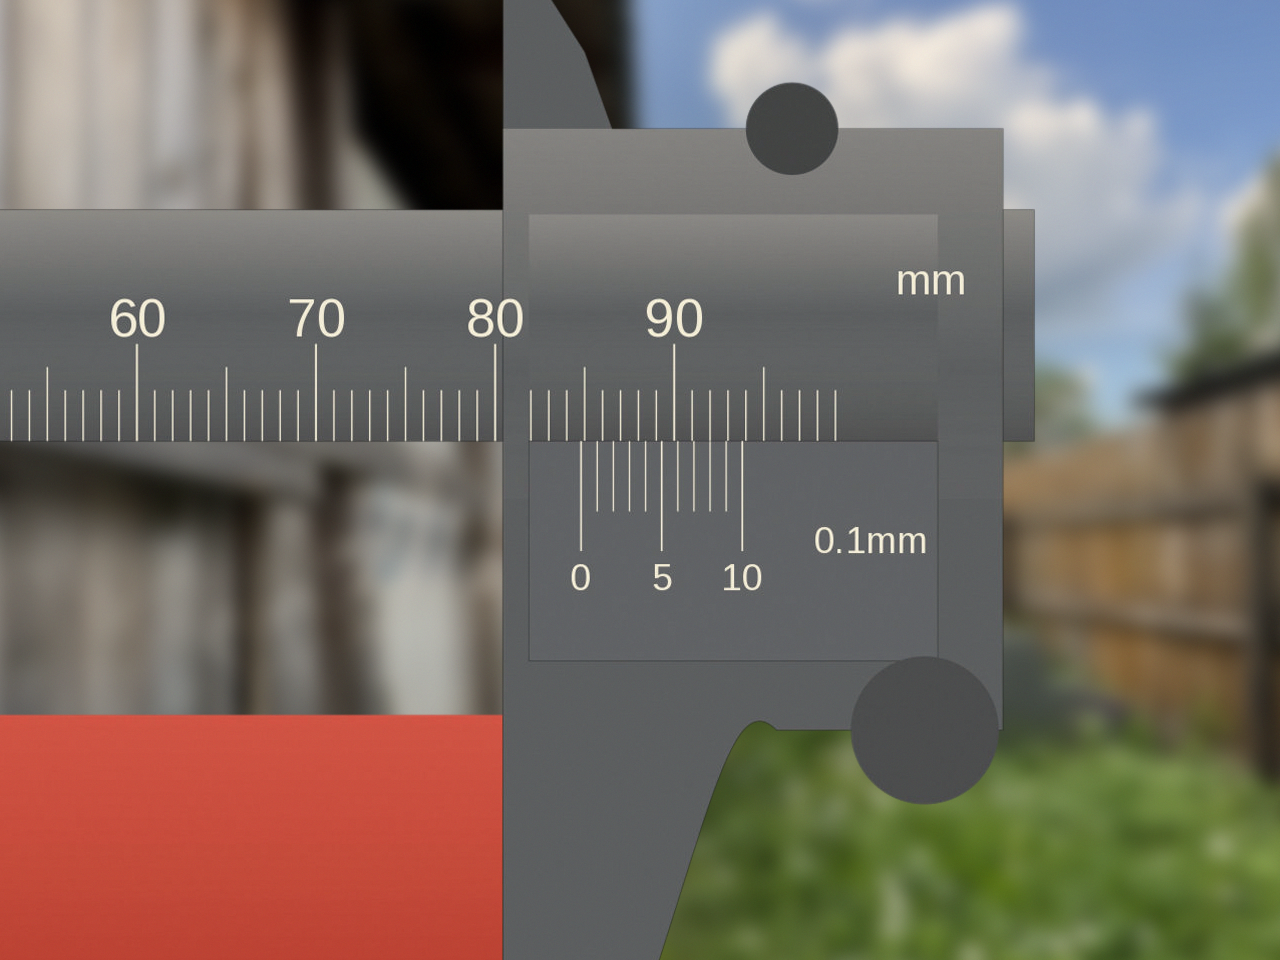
84.8 (mm)
